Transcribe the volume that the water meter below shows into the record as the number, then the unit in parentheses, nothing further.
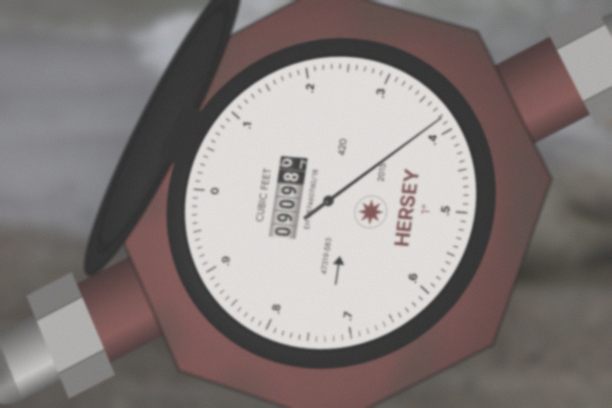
90986.38 (ft³)
